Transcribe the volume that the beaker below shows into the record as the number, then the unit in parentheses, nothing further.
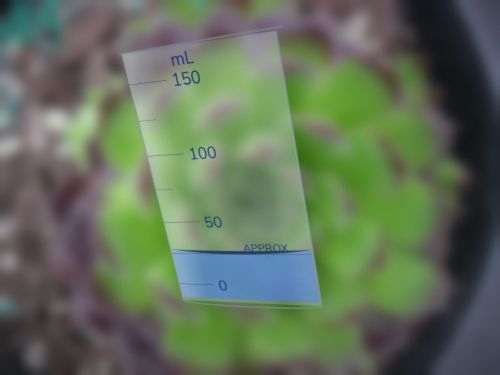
25 (mL)
